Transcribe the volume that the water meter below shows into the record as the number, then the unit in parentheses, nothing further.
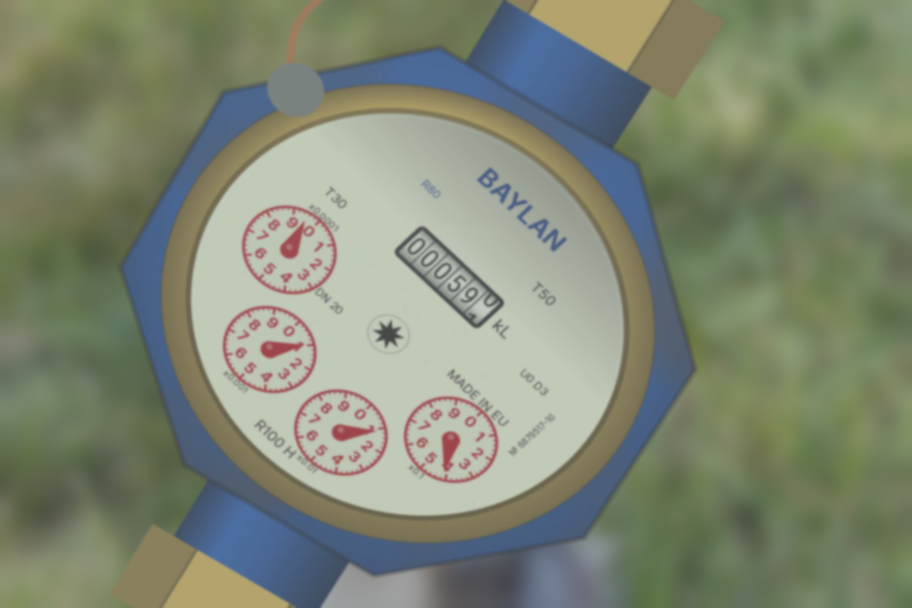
590.4109 (kL)
